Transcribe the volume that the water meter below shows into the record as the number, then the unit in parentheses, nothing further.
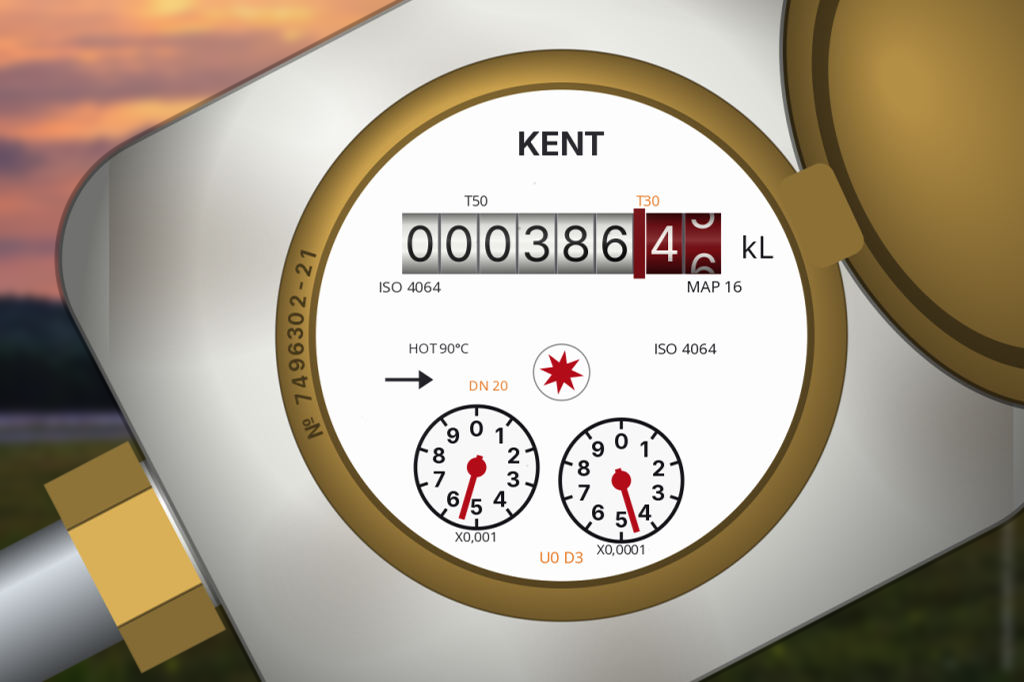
386.4554 (kL)
